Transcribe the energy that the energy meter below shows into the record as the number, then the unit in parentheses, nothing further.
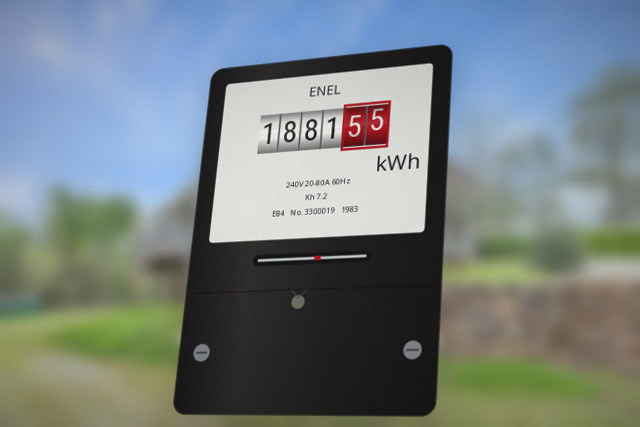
1881.55 (kWh)
